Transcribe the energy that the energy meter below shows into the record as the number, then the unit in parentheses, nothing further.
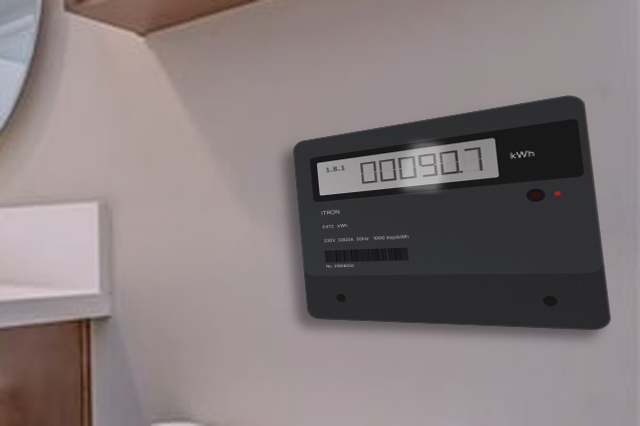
90.7 (kWh)
